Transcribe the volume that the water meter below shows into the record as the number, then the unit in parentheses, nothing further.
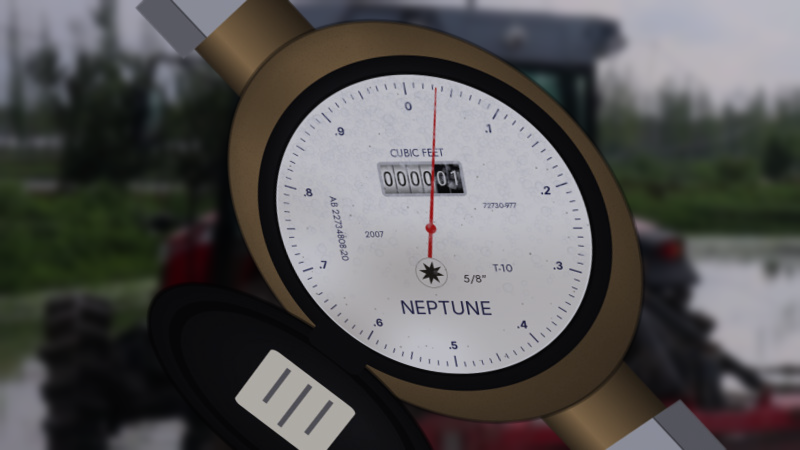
1.03 (ft³)
